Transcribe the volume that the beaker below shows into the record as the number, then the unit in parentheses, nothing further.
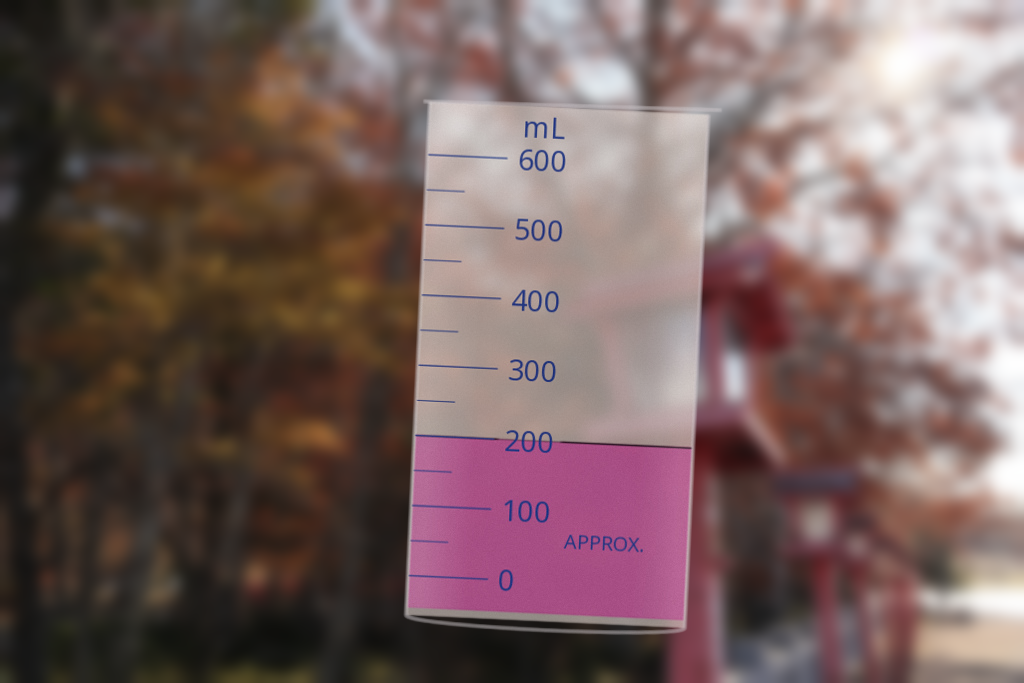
200 (mL)
